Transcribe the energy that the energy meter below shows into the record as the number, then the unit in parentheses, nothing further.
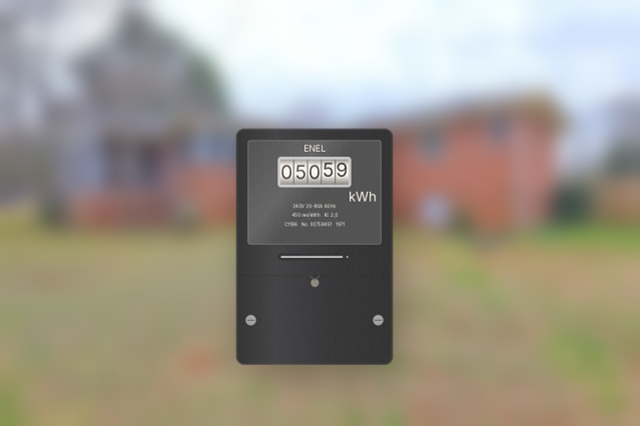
5059 (kWh)
